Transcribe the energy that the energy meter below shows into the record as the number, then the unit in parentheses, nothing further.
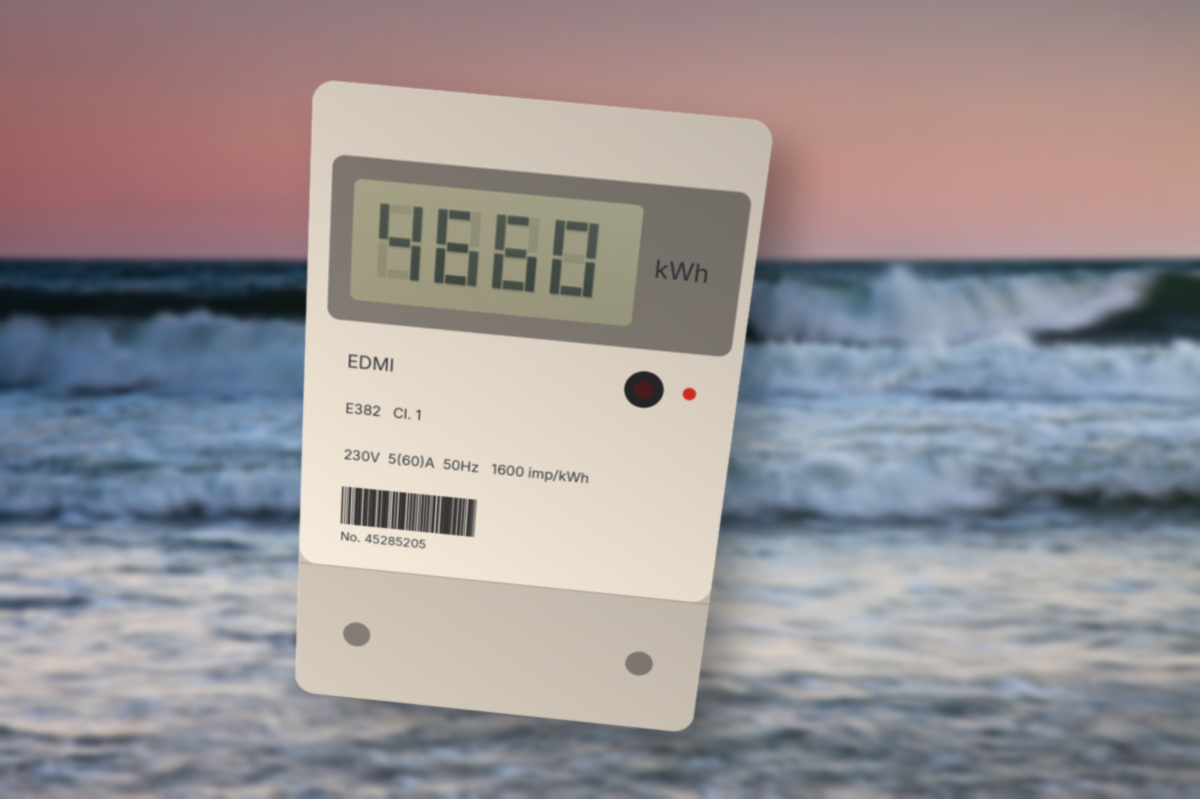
4660 (kWh)
